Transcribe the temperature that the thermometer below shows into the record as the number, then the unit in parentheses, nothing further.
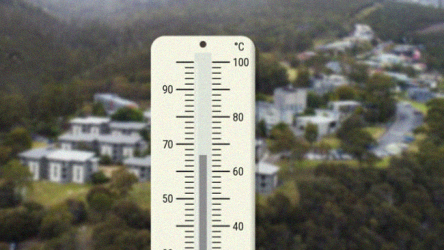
66 (°C)
